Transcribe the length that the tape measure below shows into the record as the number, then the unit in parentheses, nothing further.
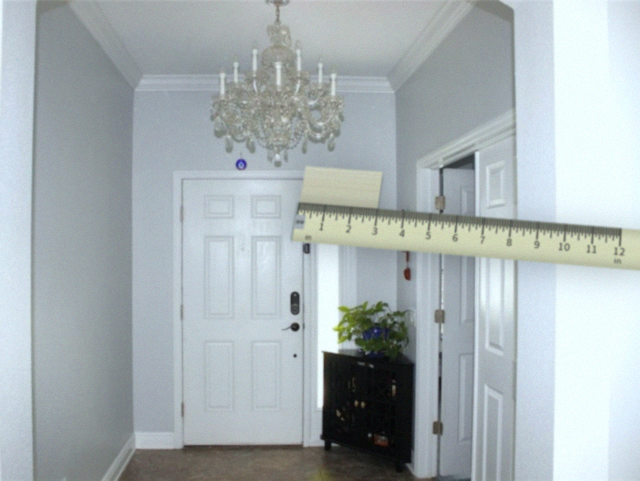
3 (in)
